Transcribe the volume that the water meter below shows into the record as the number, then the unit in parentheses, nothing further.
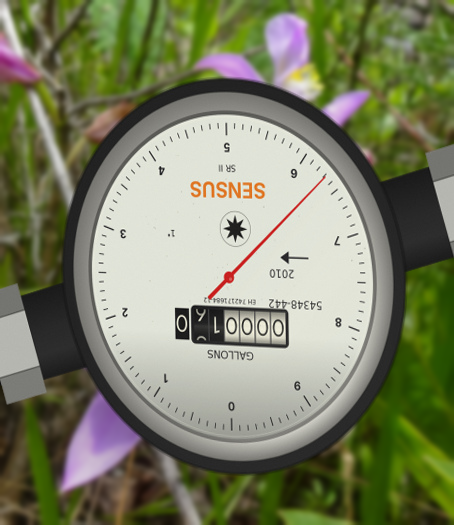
156.3 (gal)
